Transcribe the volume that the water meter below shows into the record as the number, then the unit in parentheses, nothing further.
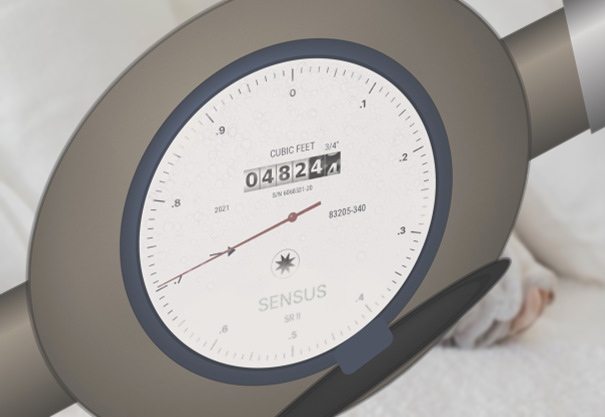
48243.70 (ft³)
